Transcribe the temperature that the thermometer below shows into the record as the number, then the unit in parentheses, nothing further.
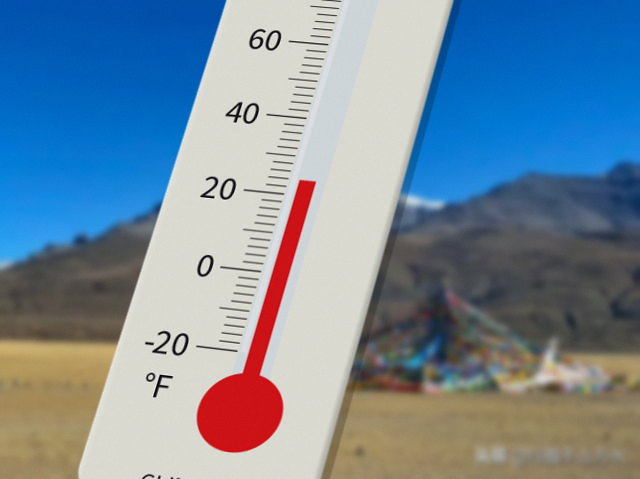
24 (°F)
